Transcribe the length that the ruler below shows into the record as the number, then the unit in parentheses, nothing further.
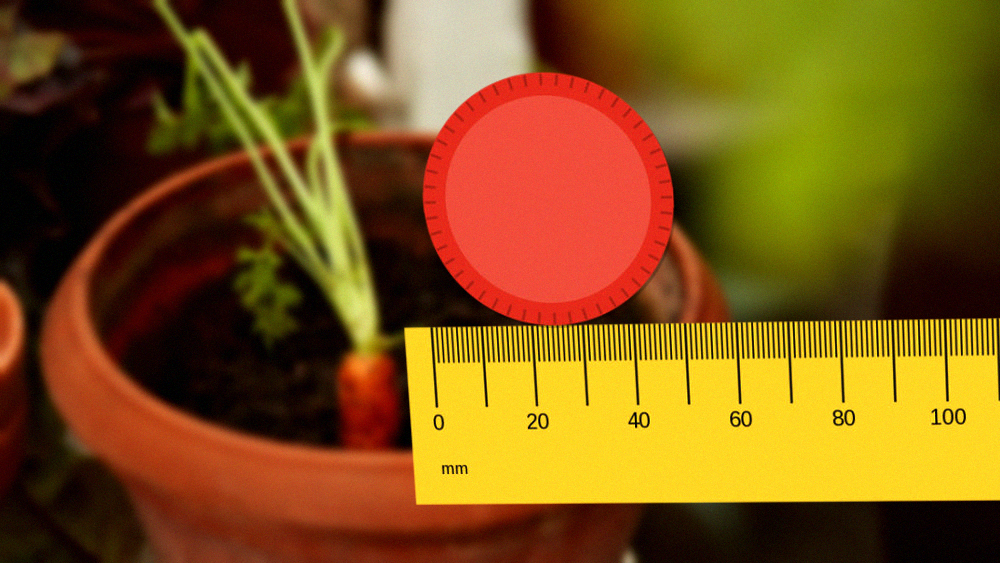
49 (mm)
